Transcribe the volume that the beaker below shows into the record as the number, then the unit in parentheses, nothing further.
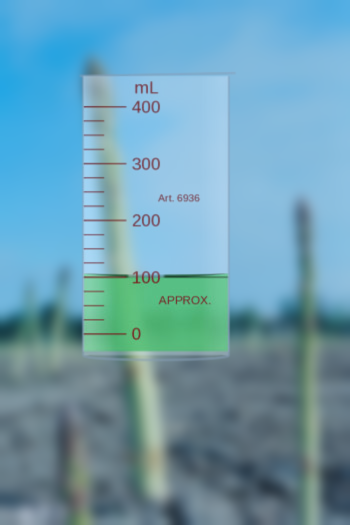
100 (mL)
